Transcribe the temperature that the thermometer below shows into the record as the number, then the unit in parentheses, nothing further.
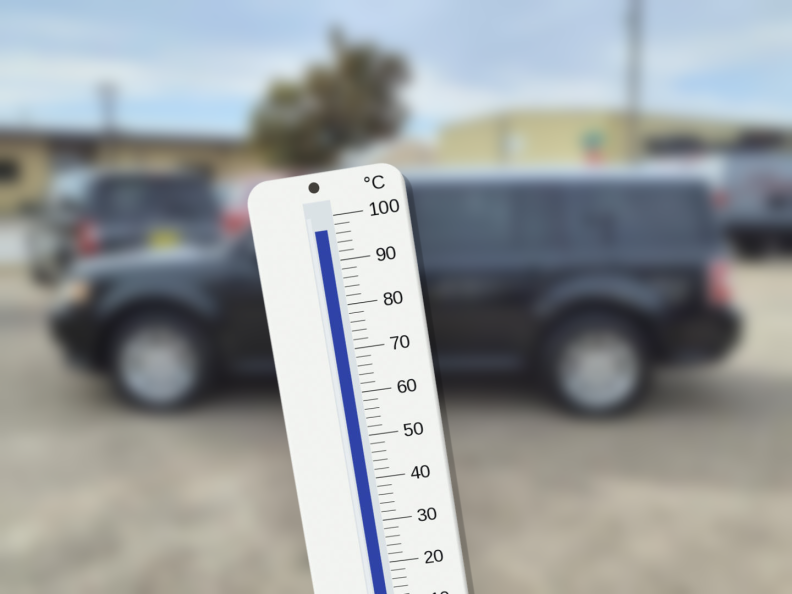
97 (°C)
